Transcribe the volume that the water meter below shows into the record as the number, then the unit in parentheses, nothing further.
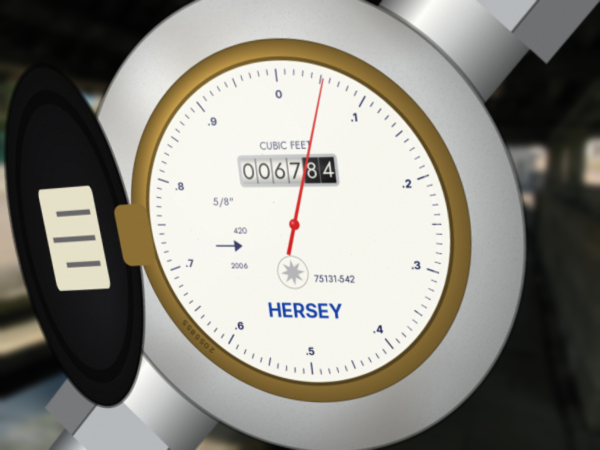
6784.05 (ft³)
